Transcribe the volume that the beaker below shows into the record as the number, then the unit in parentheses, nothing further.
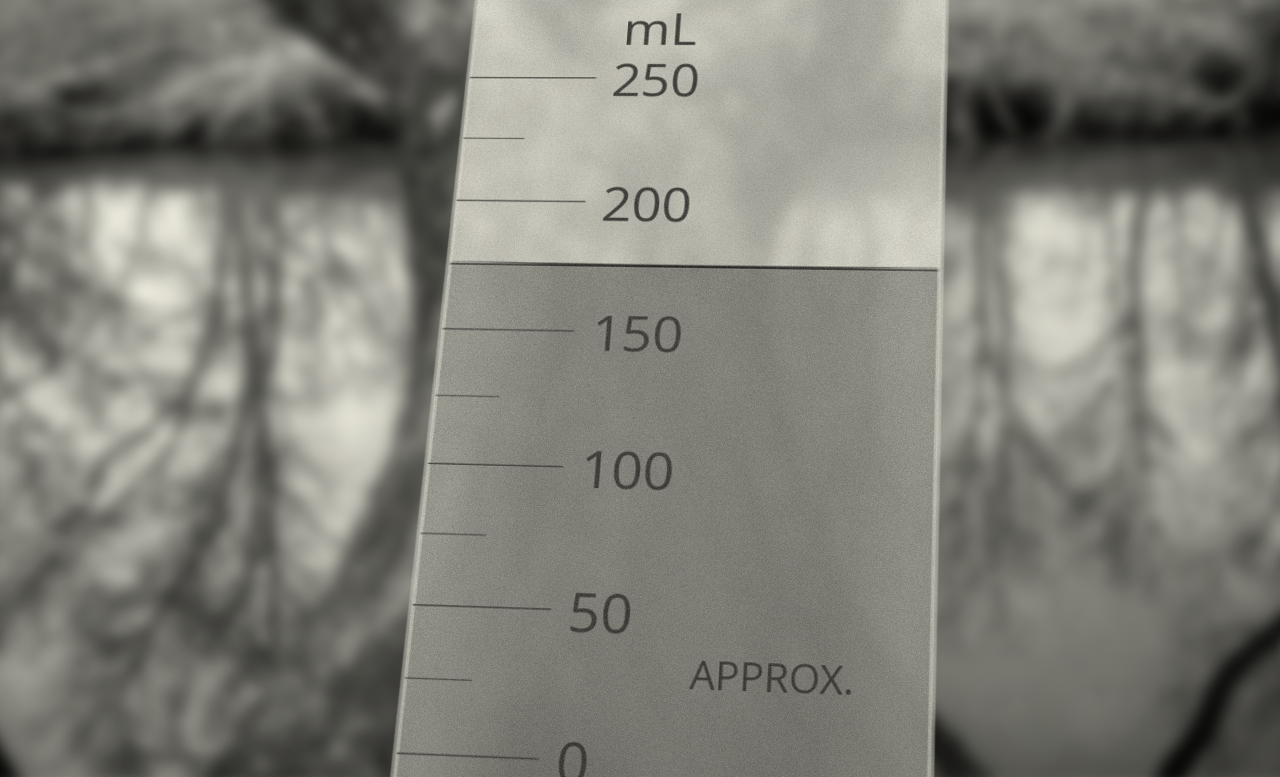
175 (mL)
